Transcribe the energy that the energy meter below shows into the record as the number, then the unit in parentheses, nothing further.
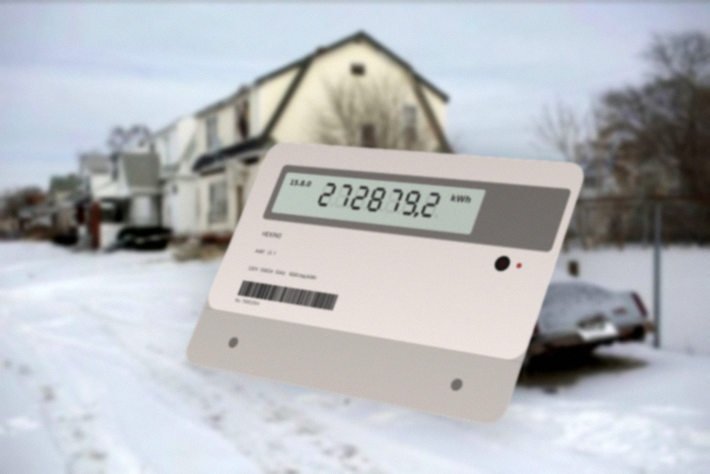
272879.2 (kWh)
